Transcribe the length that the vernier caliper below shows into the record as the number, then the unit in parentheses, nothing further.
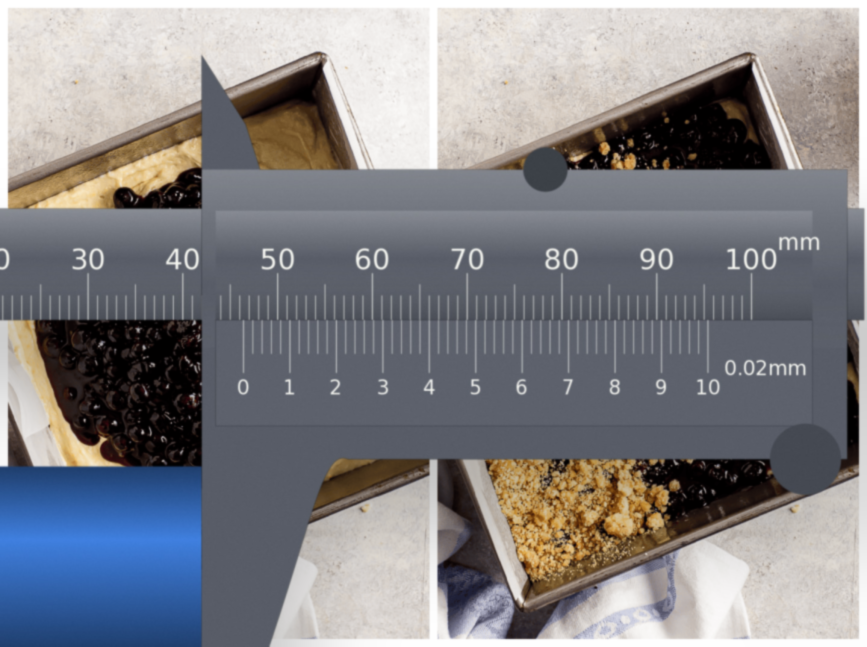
46.4 (mm)
